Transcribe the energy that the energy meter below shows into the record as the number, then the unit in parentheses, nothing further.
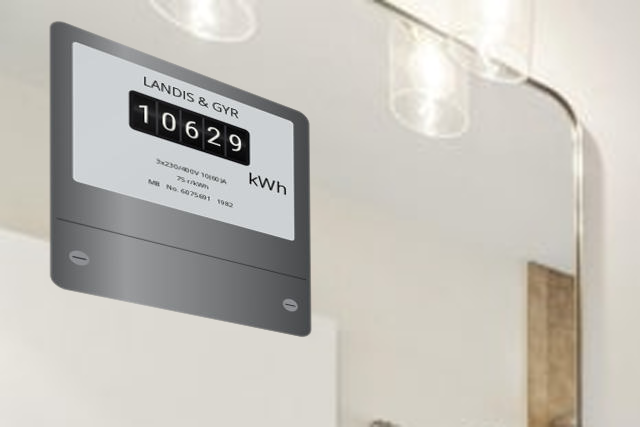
10629 (kWh)
